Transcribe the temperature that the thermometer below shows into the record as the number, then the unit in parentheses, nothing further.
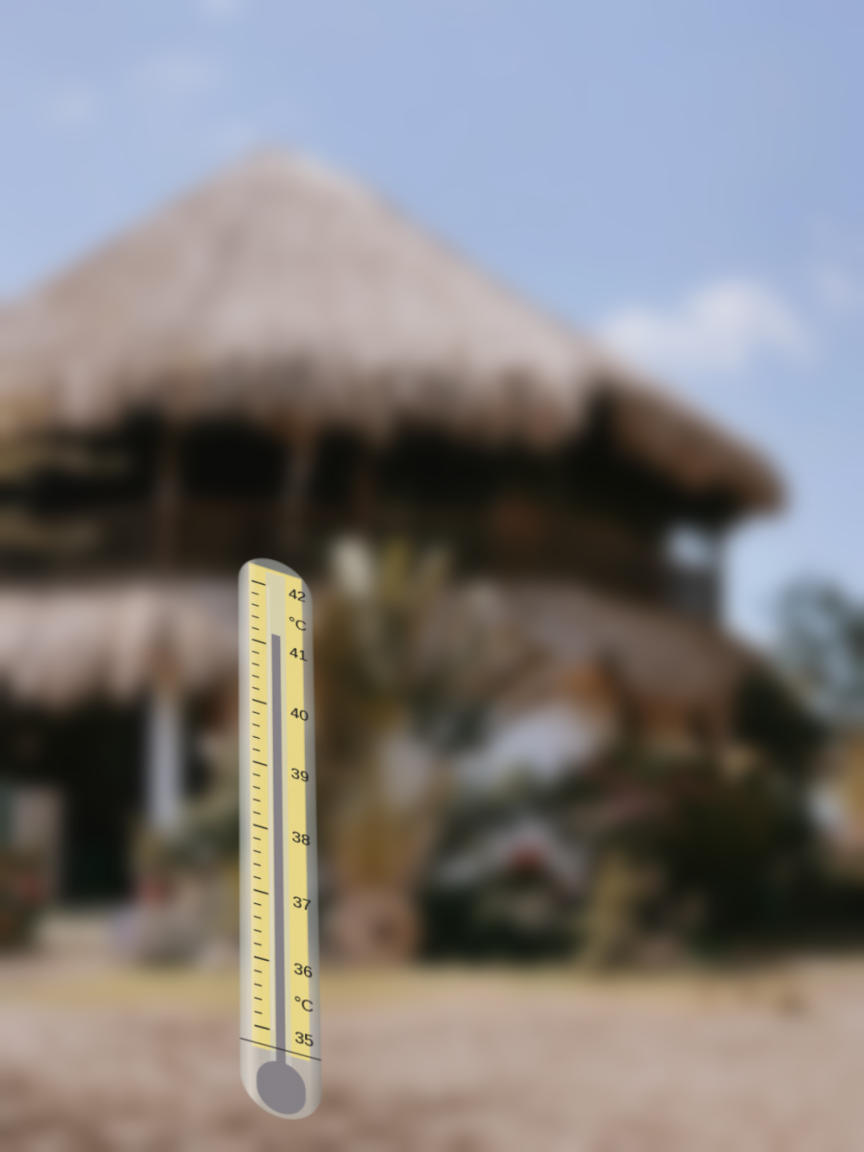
41.2 (°C)
